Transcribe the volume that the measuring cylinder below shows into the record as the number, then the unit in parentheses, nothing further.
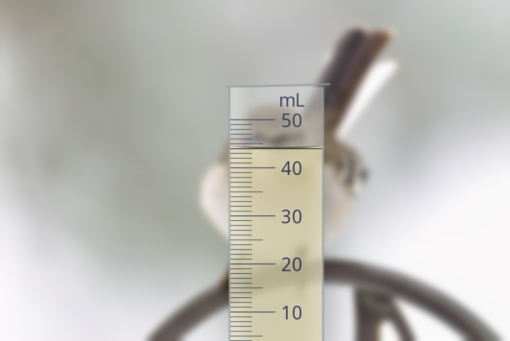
44 (mL)
